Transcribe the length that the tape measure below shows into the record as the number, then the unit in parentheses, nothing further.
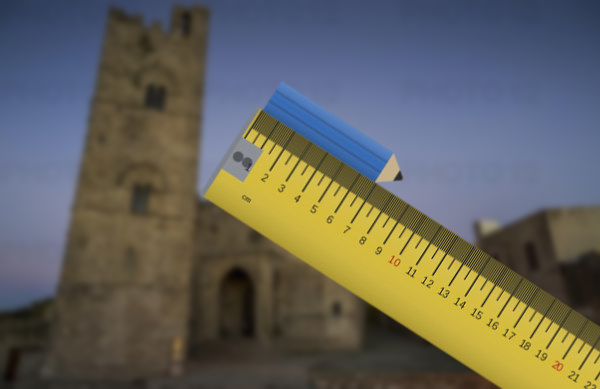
8 (cm)
